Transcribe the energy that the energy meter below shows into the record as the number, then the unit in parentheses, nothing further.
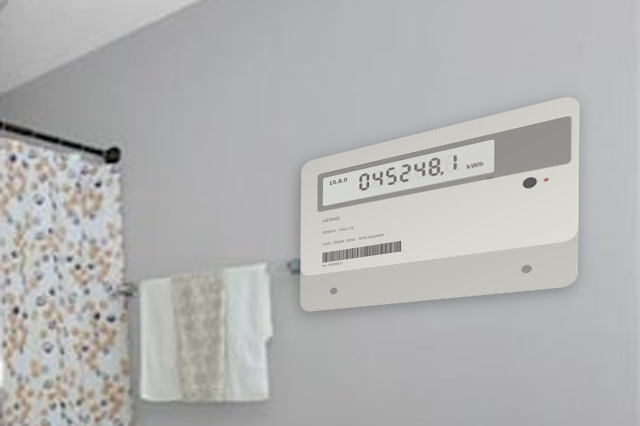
45248.1 (kWh)
